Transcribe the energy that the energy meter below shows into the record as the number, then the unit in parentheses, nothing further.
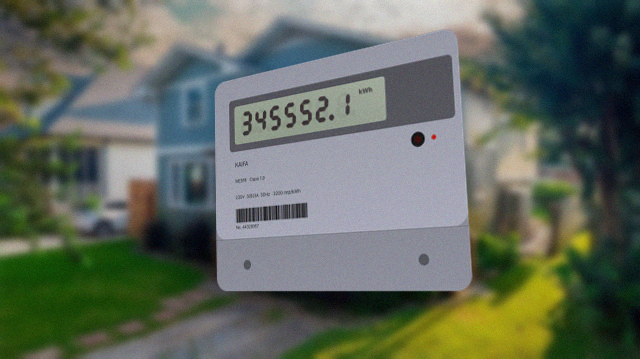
345552.1 (kWh)
